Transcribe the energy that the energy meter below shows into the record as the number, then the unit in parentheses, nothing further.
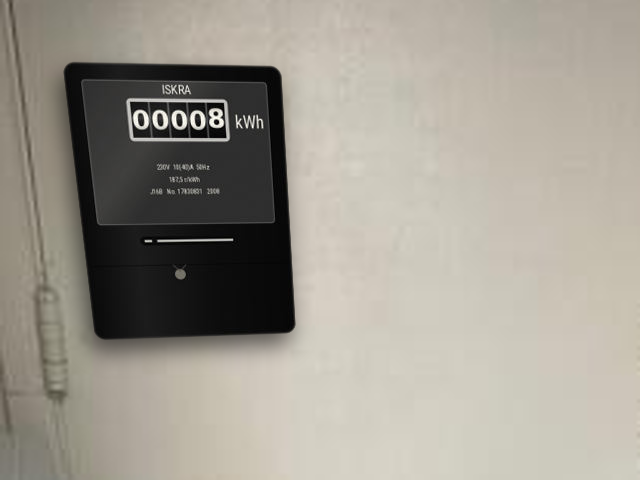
8 (kWh)
